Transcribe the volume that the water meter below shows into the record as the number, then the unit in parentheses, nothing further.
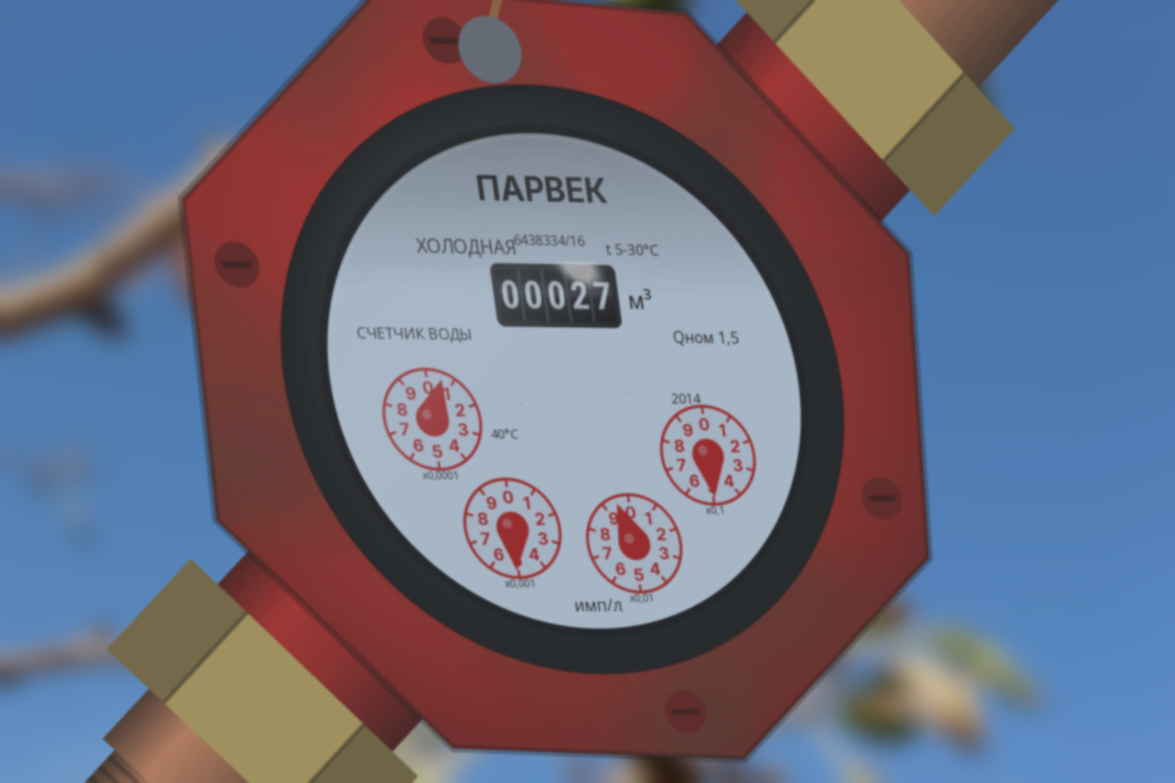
27.4950 (m³)
